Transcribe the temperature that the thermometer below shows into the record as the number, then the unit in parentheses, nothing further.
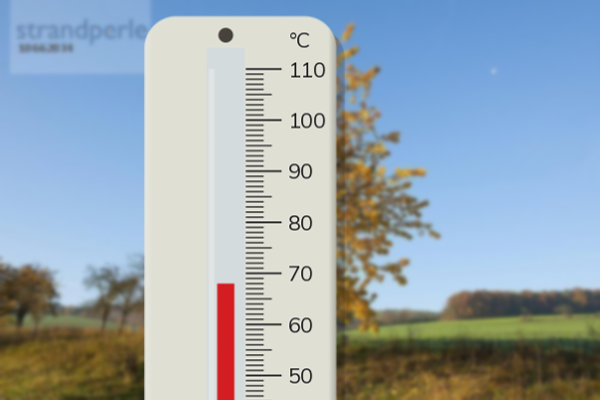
68 (°C)
